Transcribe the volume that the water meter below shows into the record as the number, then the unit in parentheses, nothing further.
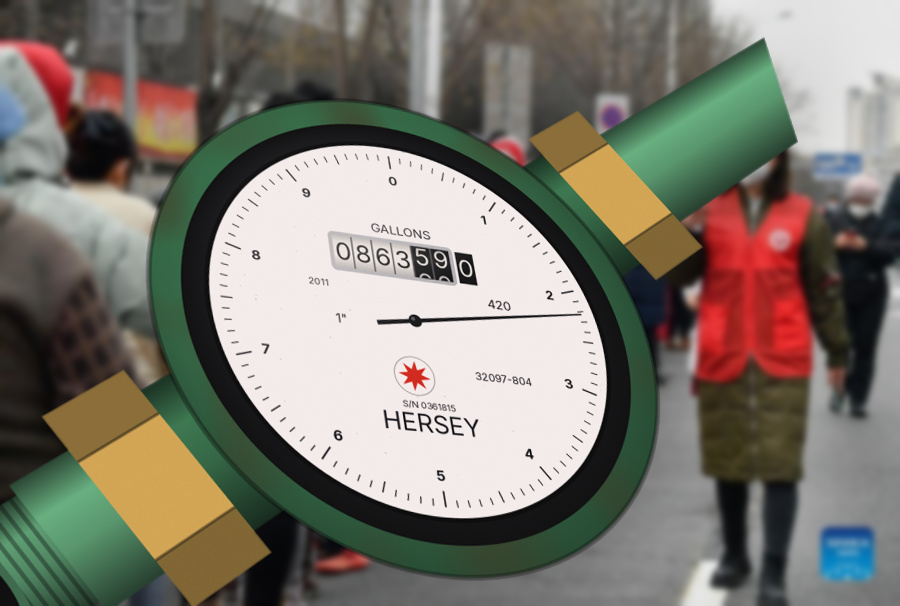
863592.2 (gal)
